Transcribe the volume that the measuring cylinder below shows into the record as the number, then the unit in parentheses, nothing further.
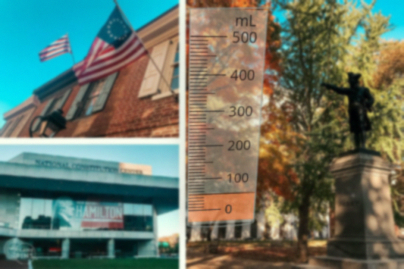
50 (mL)
